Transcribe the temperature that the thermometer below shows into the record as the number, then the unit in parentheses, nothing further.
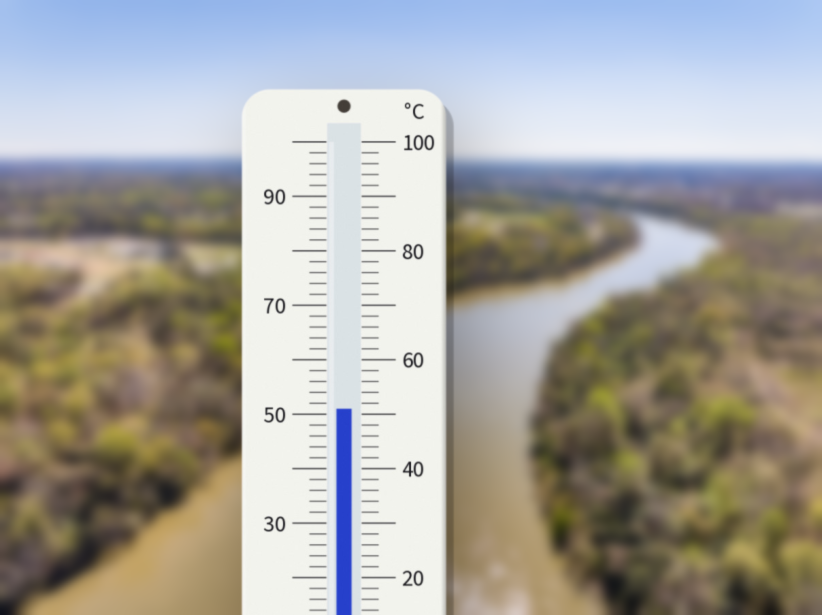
51 (°C)
